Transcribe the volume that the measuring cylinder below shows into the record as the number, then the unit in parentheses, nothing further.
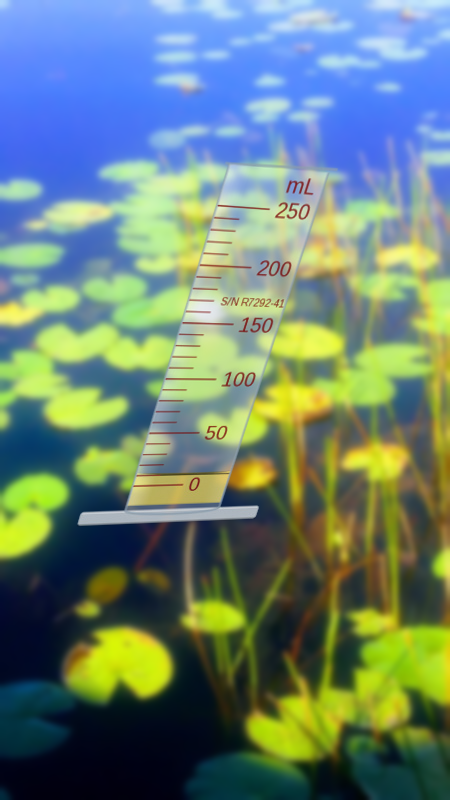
10 (mL)
